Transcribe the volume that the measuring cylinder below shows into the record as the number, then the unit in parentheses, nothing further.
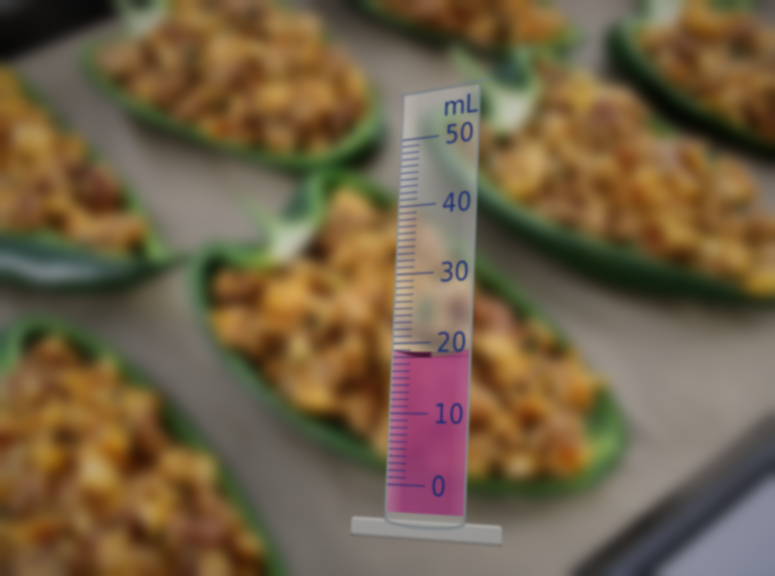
18 (mL)
